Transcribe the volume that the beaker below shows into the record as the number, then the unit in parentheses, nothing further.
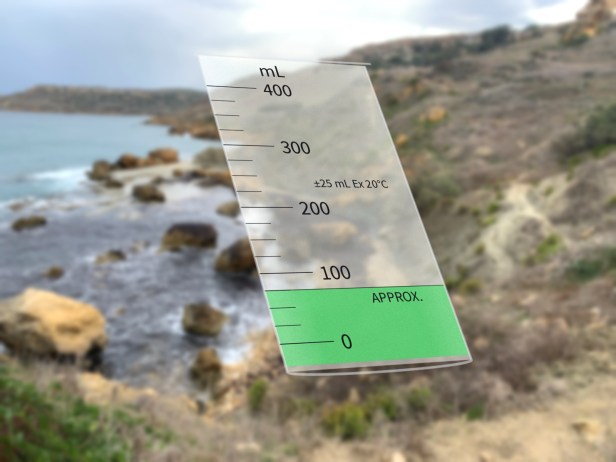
75 (mL)
